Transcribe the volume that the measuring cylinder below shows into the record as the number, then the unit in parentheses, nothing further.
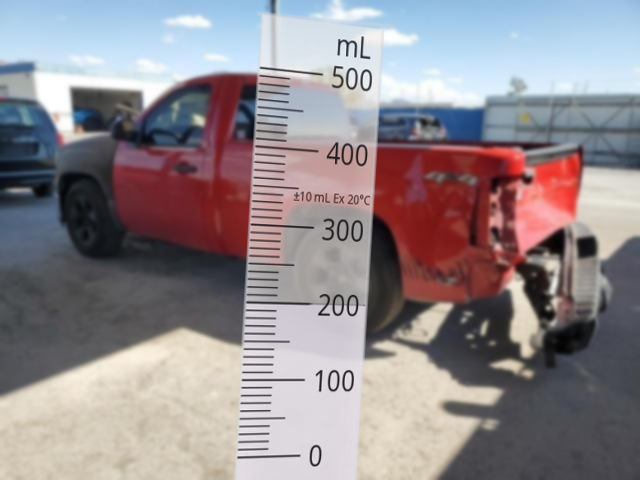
200 (mL)
